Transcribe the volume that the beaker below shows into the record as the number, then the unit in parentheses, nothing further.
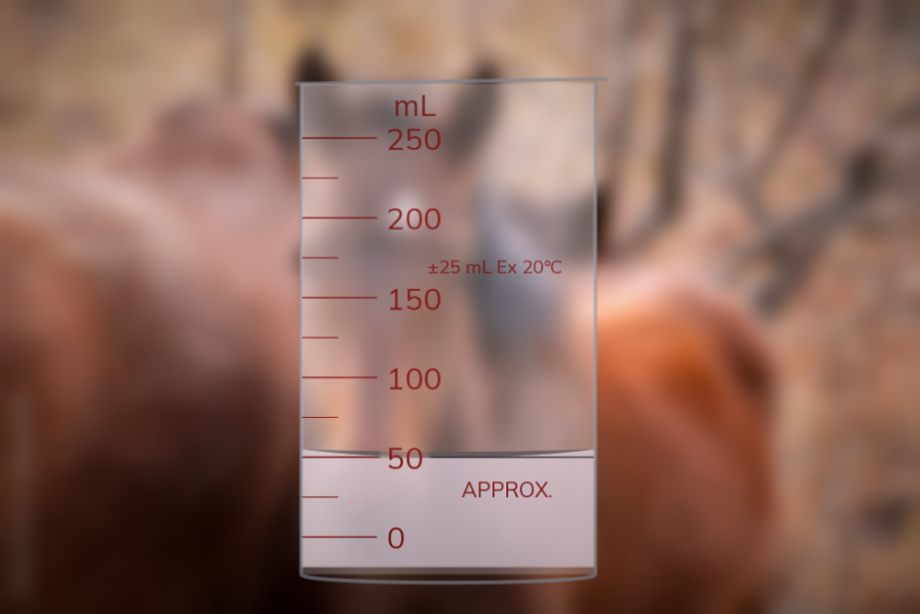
50 (mL)
